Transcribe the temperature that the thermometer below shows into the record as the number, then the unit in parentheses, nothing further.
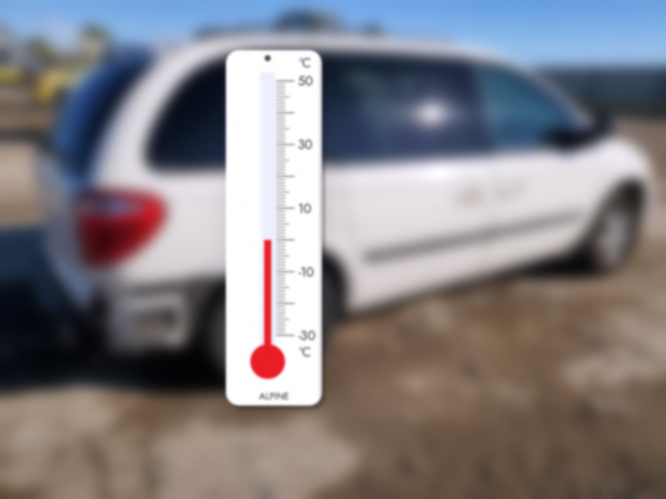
0 (°C)
